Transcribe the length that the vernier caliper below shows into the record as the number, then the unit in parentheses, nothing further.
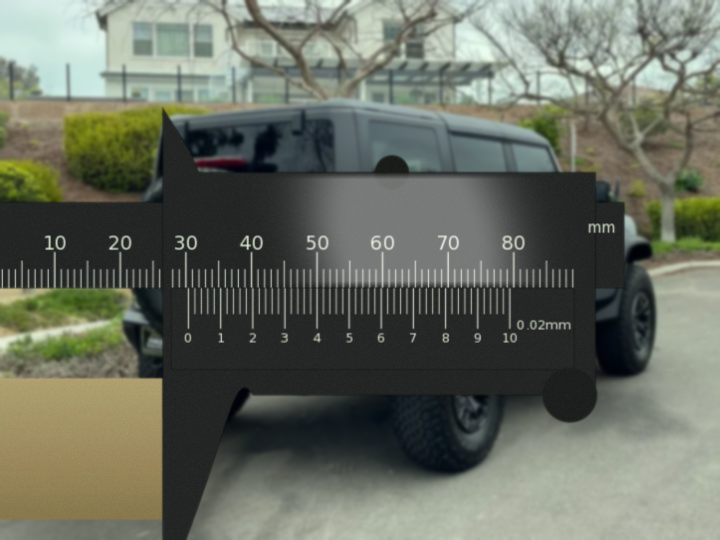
30.4 (mm)
